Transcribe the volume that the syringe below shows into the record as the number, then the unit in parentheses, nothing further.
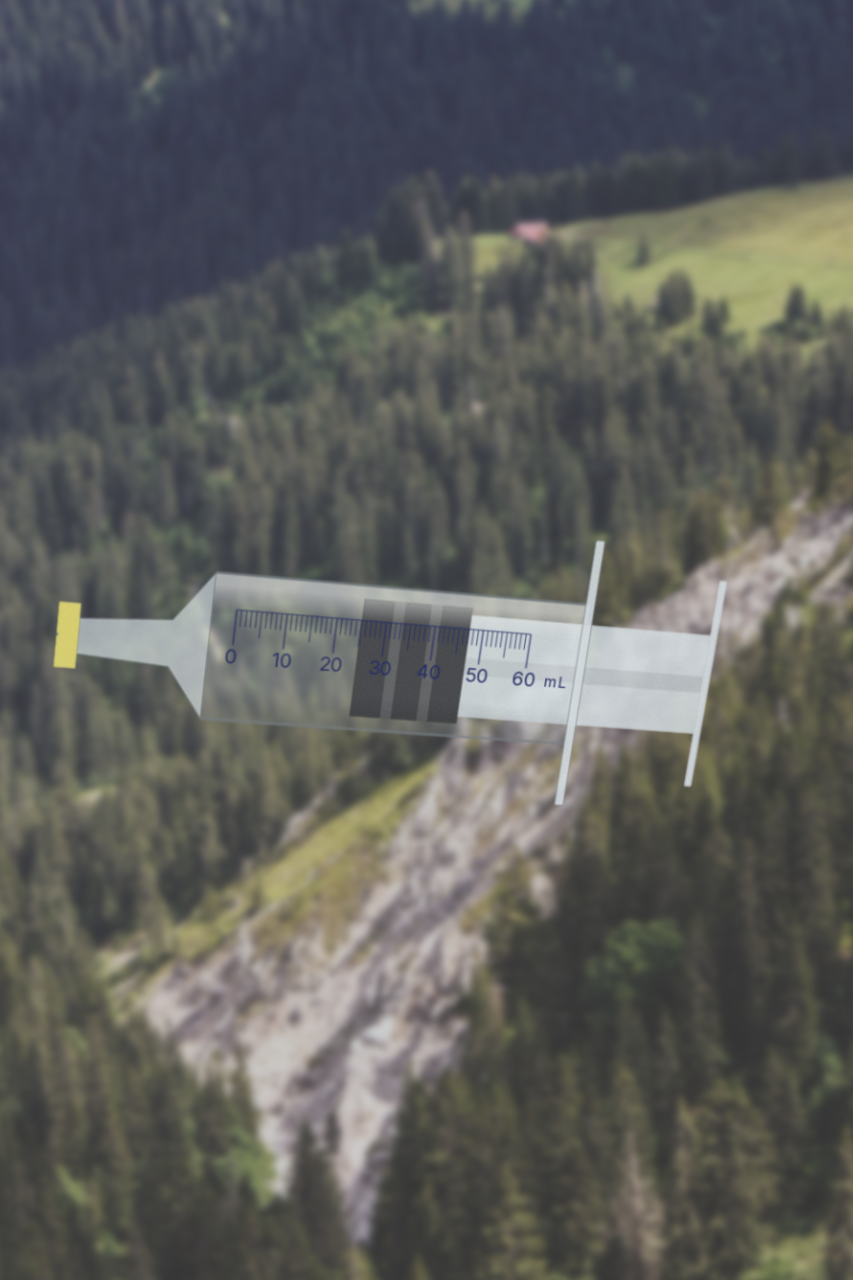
25 (mL)
